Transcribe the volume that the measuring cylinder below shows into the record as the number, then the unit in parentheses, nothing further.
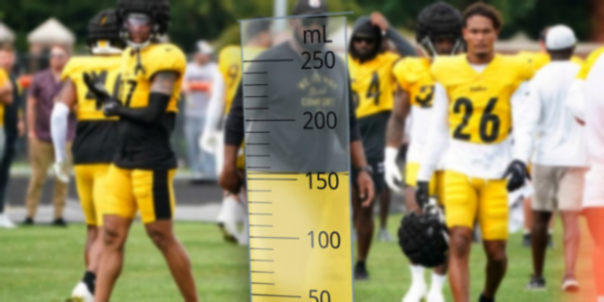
155 (mL)
